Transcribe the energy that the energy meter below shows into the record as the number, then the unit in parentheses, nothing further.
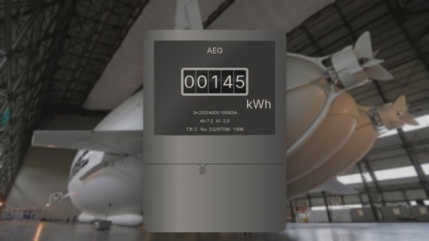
145 (kWh)
